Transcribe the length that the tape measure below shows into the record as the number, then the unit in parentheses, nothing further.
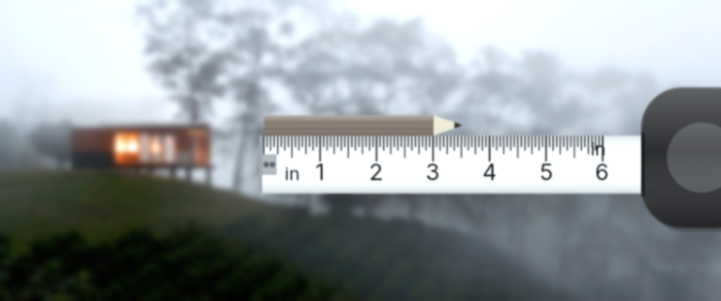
3.5 (in)
